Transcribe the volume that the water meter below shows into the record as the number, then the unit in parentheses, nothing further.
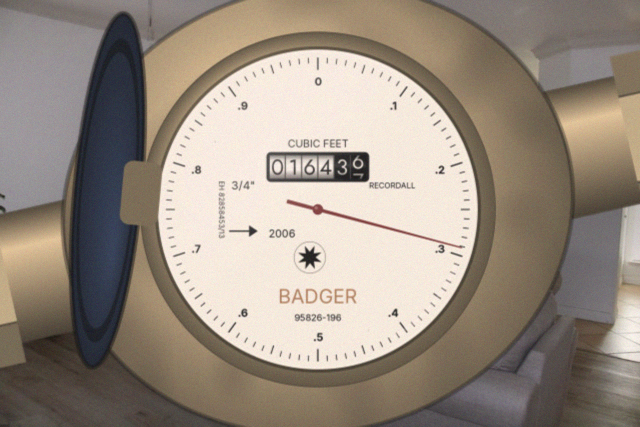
16436.29 (ft³)
